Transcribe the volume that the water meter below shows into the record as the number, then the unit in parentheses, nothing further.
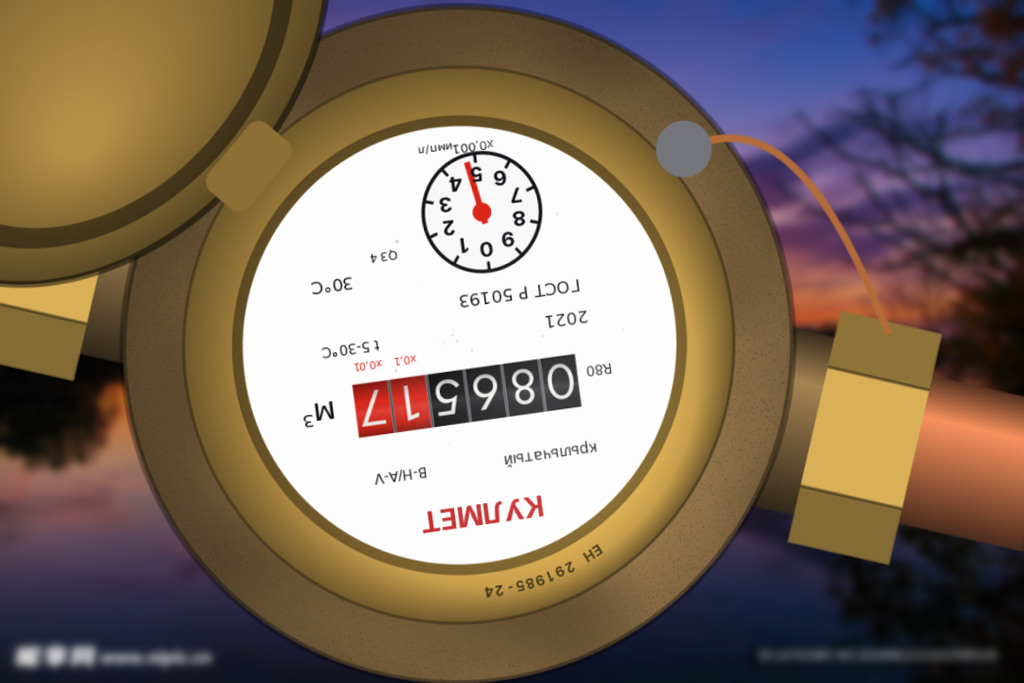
865.174 (m³)
